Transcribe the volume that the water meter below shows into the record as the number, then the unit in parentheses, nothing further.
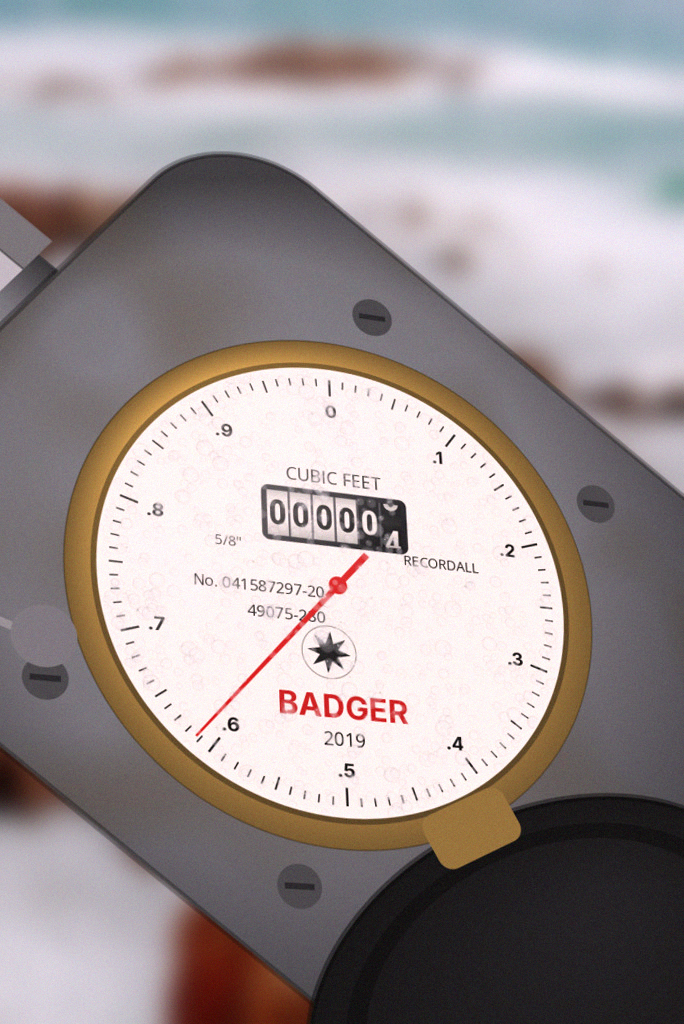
3.61 (ft³)
